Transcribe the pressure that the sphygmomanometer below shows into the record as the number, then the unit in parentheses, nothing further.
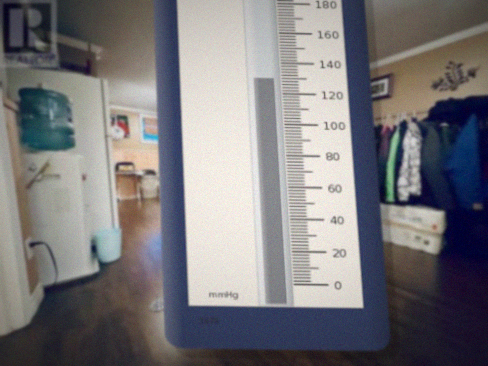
130 (mmHg)
